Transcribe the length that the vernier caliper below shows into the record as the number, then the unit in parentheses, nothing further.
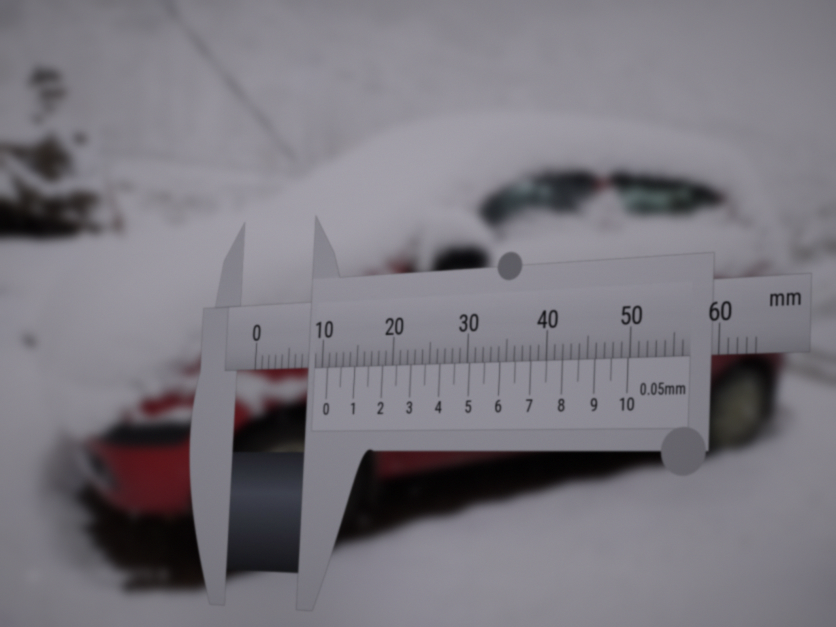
10.8 (mm)
